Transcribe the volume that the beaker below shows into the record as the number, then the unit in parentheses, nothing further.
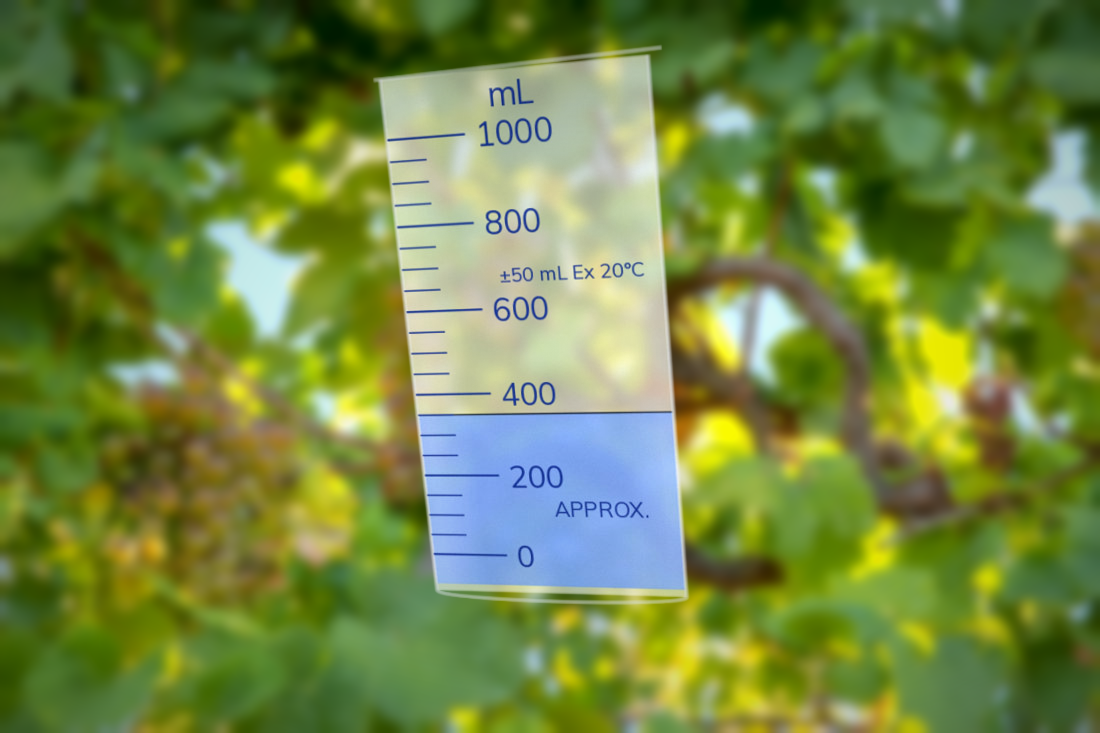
350 (mL)
